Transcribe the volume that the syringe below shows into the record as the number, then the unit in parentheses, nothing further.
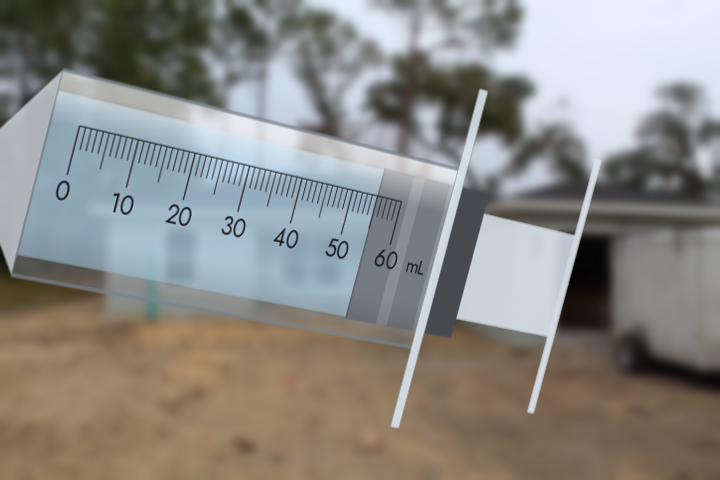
55 (mL)
